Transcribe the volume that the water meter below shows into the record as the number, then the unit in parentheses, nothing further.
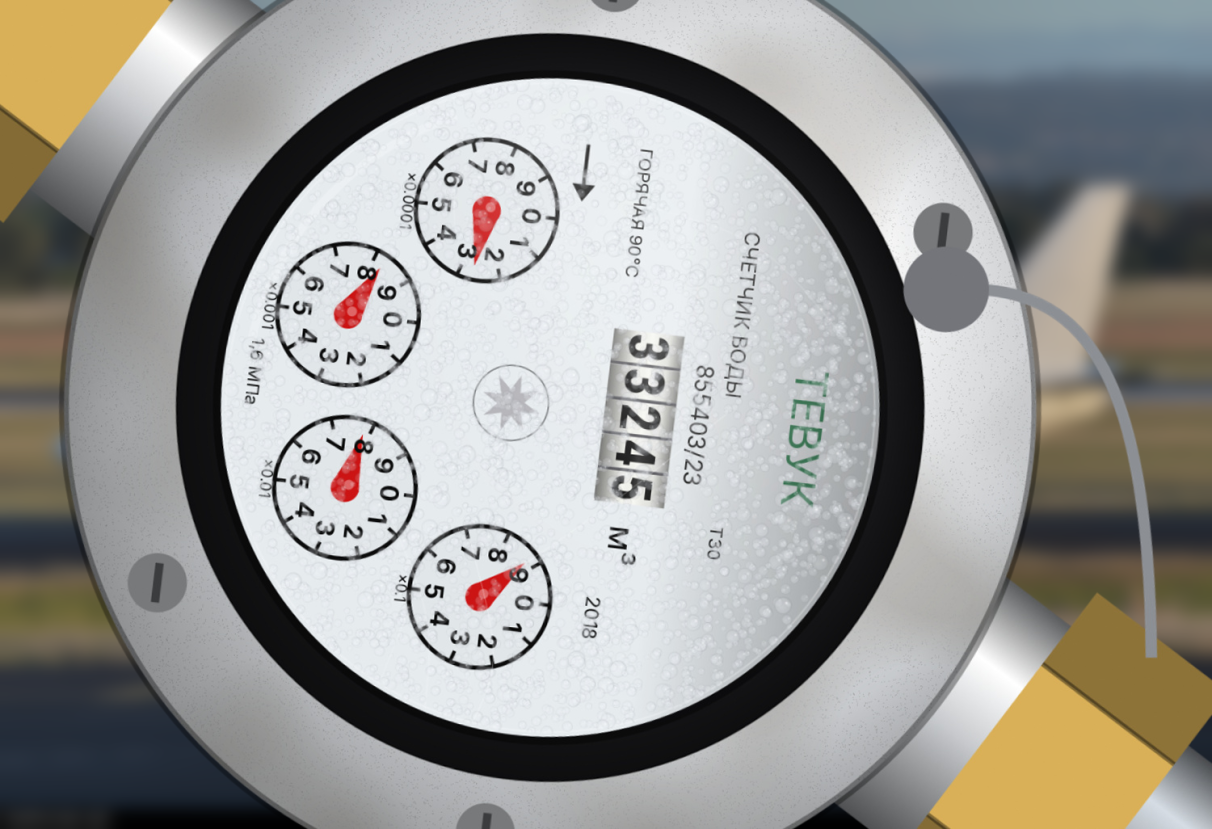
33245.8782 (m³)
